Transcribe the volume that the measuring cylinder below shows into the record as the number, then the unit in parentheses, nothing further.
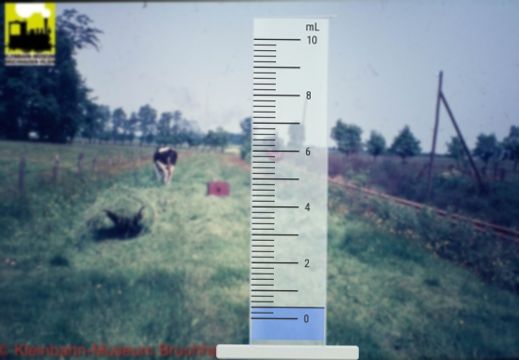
0.4 (mL)
